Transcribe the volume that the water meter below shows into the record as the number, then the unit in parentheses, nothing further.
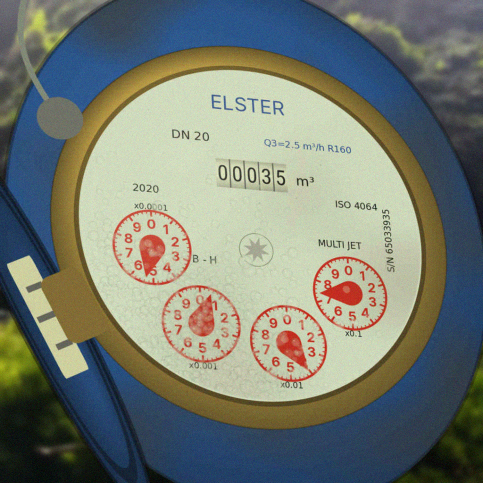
35.7405 (m³)
